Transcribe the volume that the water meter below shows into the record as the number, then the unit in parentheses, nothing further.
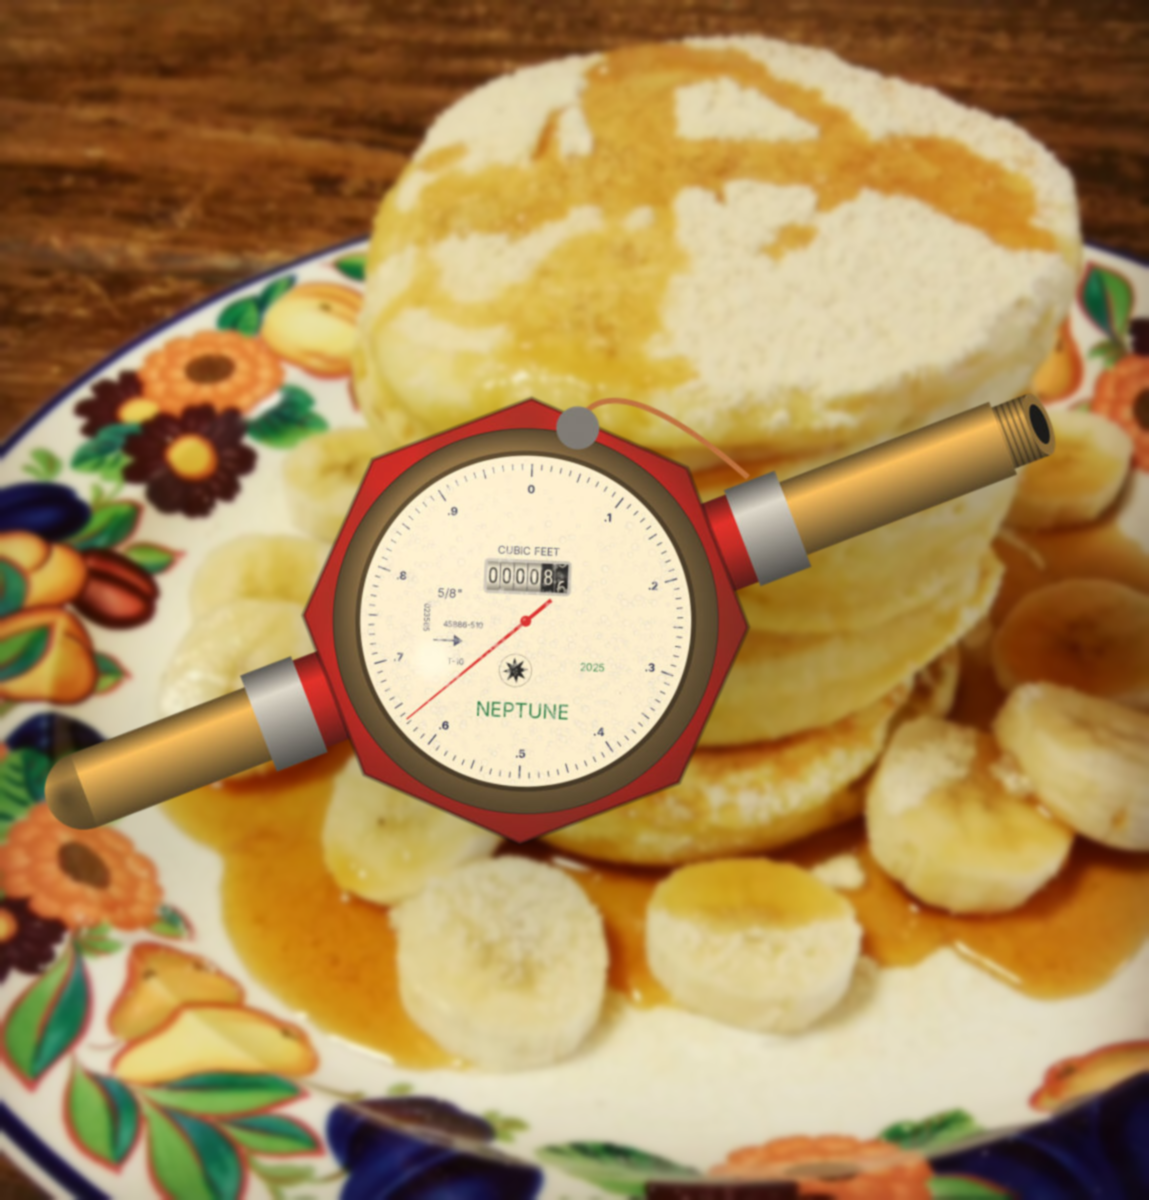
85.63 (ft³)
